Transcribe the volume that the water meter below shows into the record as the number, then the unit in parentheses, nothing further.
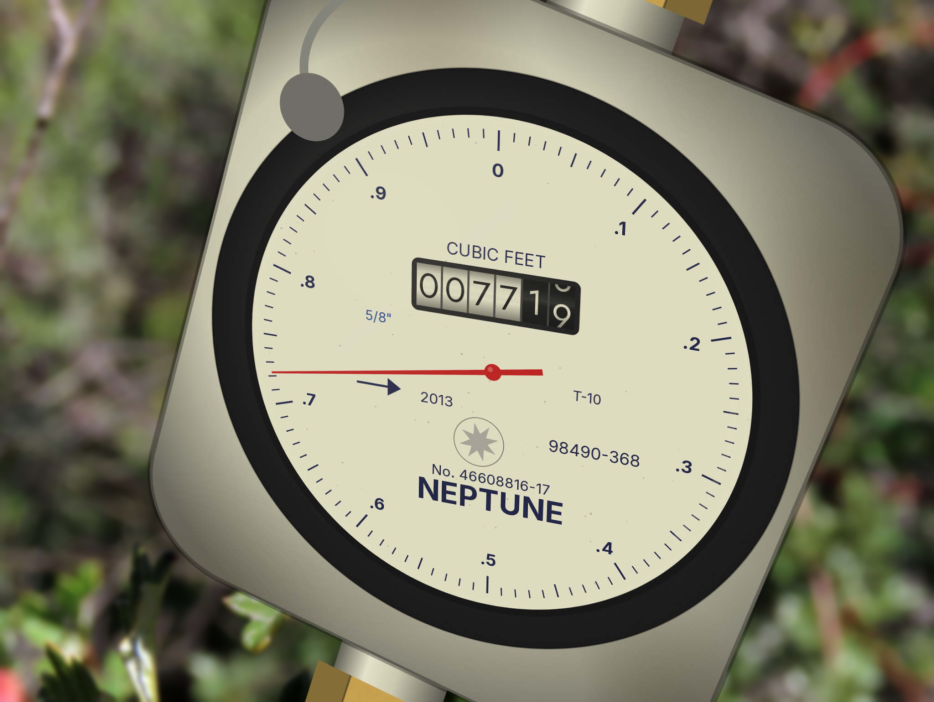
7718.72 (ft³)
